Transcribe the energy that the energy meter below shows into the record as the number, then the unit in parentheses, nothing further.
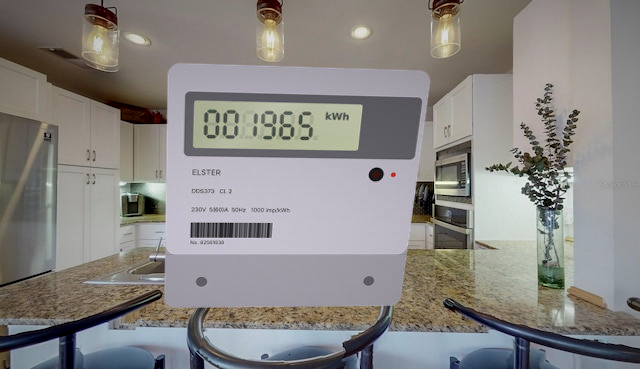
1965 (kWh)
